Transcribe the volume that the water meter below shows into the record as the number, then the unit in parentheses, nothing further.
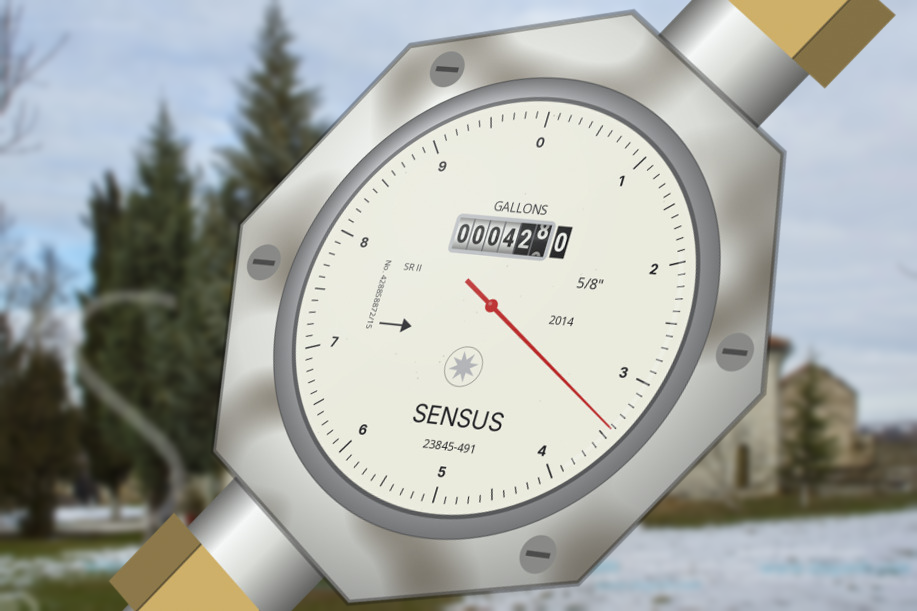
4283.4 (gal)
